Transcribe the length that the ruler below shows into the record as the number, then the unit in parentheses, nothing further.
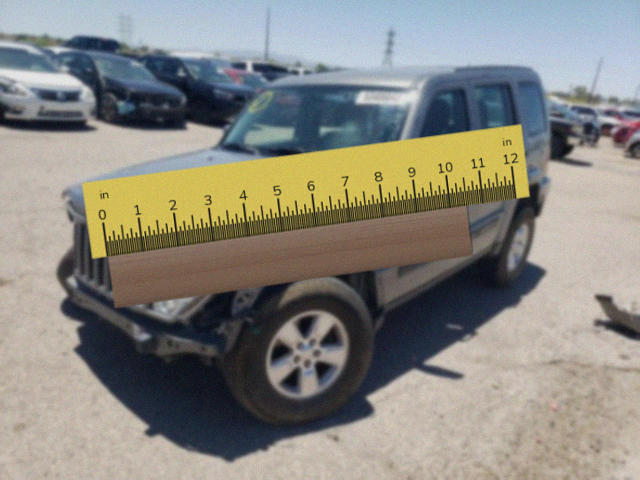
10.5 (in)
